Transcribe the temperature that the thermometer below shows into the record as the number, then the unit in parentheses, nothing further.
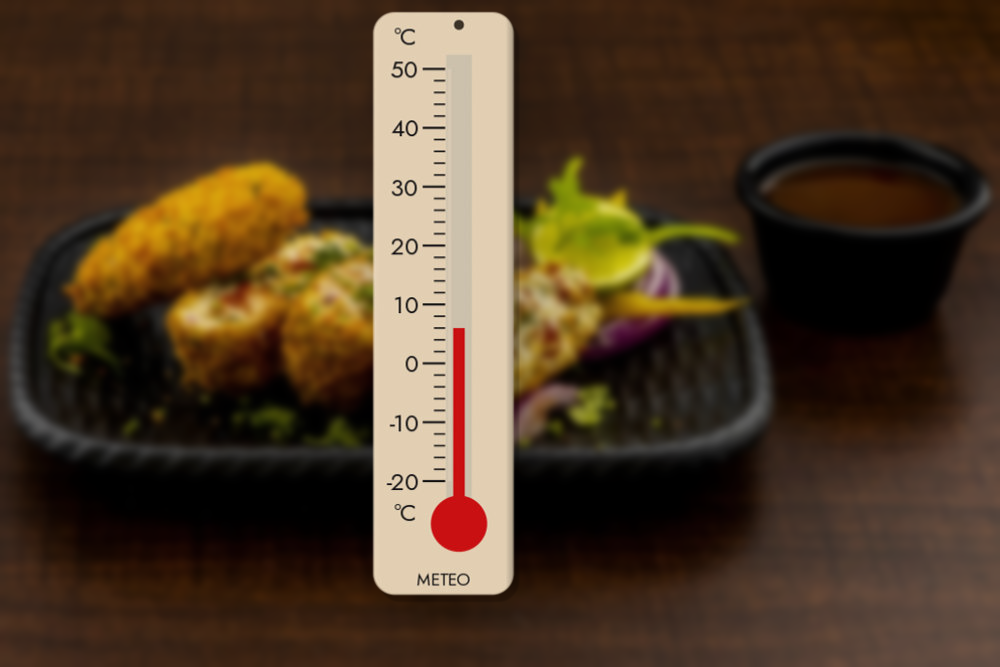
6 (°C)
